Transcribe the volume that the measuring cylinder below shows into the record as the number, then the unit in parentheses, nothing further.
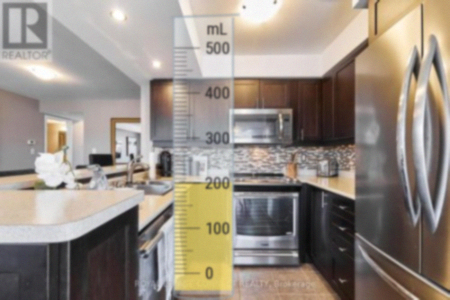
200 (mL)
